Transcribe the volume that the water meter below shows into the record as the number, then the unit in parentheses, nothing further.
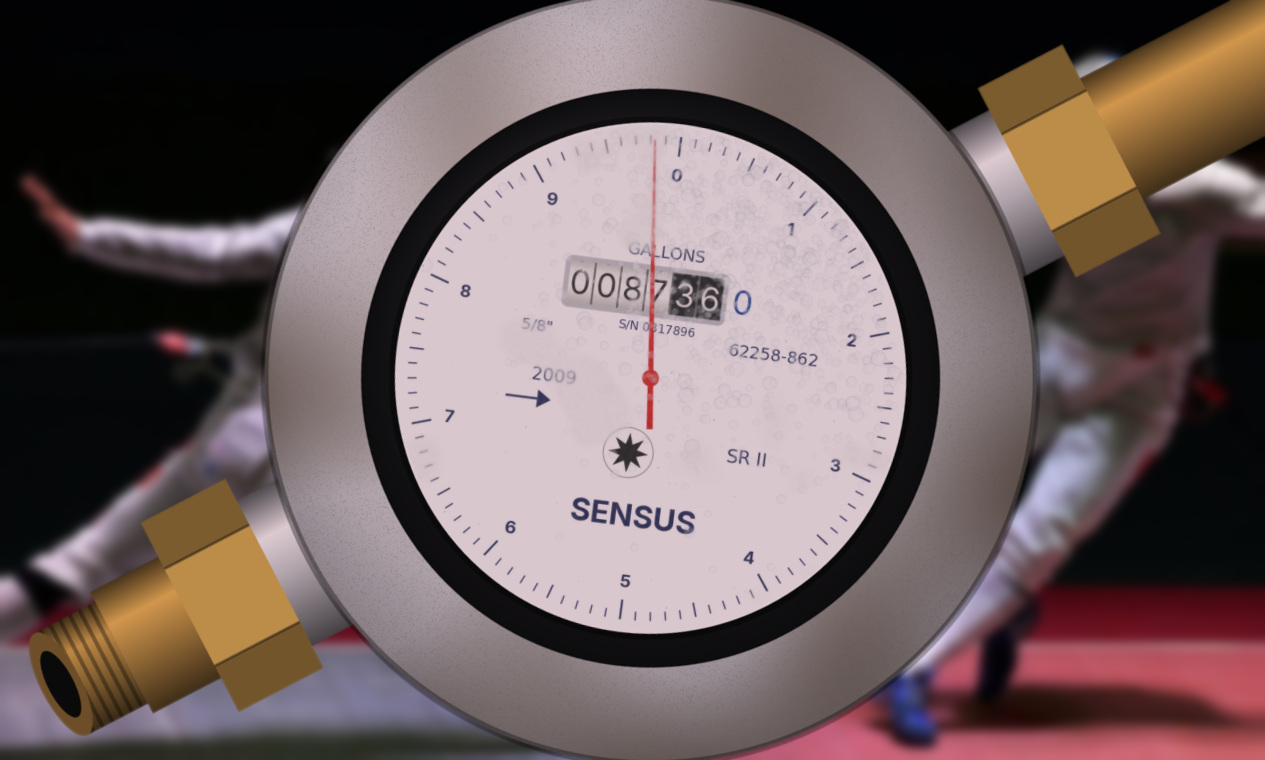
87359.8 (gal)
